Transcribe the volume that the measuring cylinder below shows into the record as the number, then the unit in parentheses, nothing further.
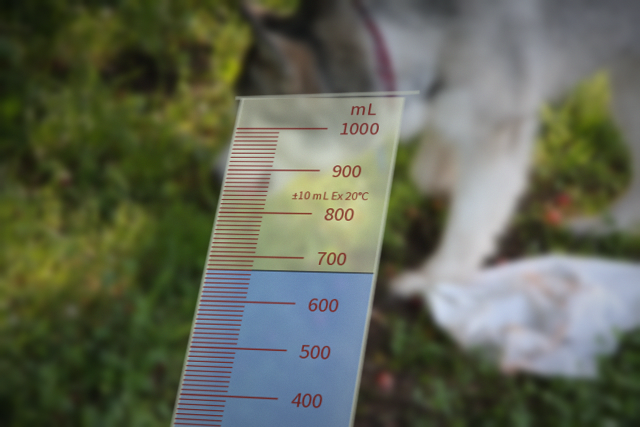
670 (mL)
